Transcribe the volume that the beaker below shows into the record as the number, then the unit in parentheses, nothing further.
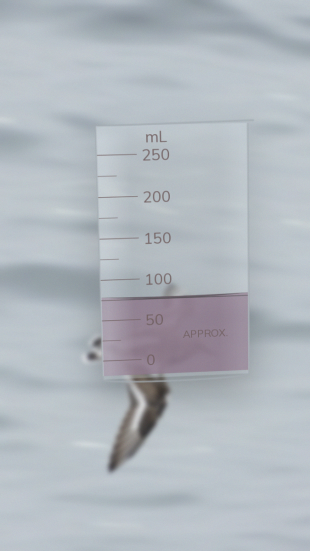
75 (mL)
